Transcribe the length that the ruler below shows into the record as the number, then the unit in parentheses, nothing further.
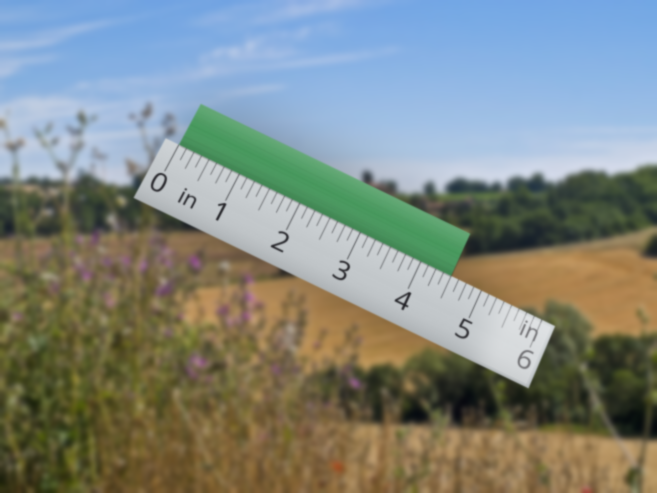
4.5 (in)
